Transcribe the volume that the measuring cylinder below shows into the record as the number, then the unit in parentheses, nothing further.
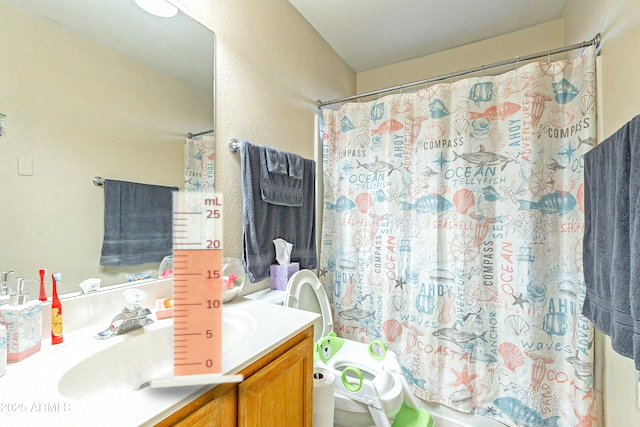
19 (mL)
